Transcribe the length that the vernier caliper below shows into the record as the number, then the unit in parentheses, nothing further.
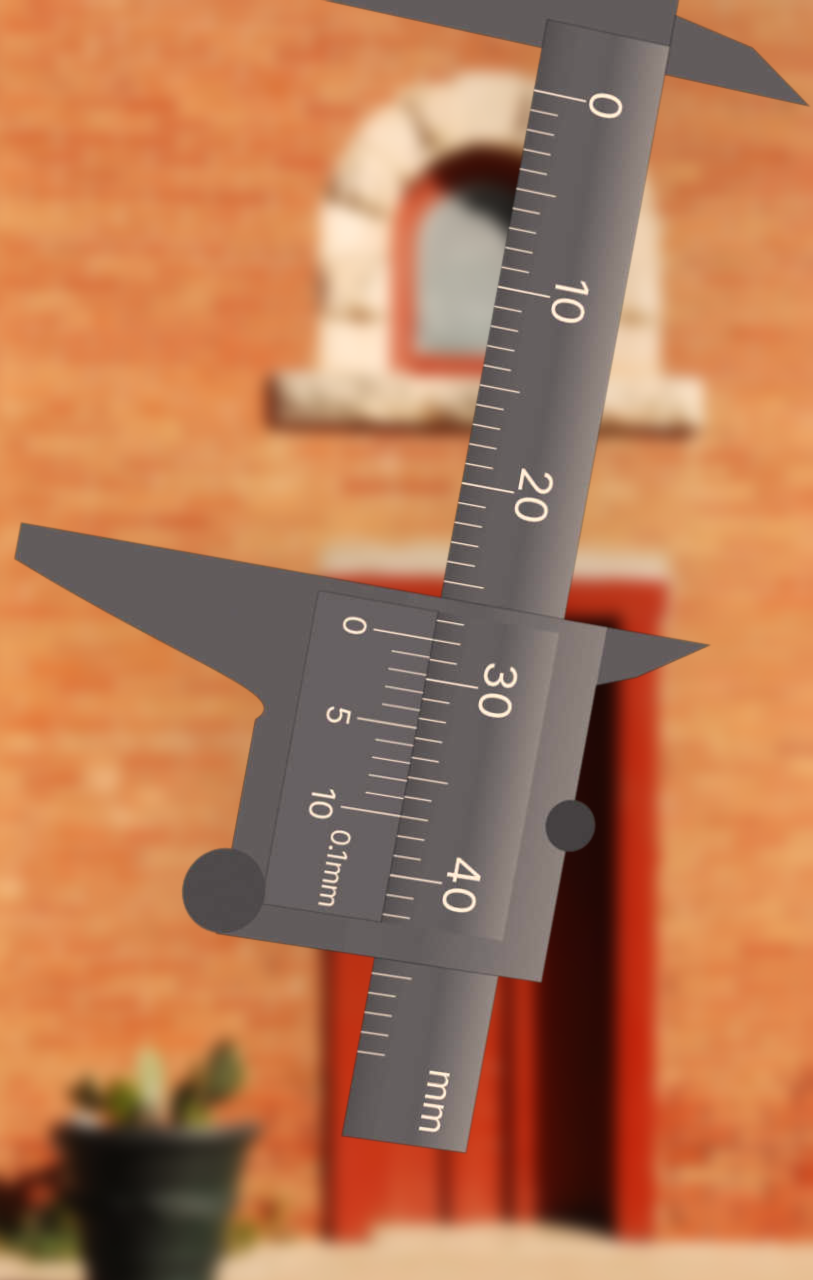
28.0 (mm)
